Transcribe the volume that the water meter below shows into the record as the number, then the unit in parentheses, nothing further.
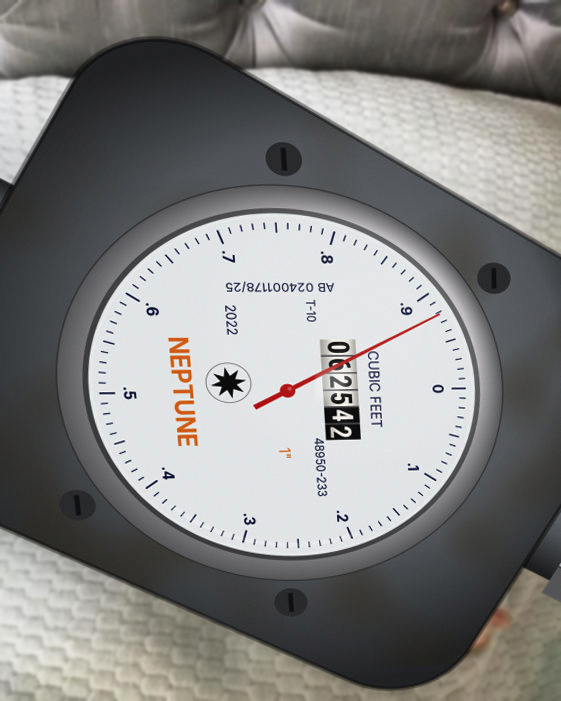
62541.92 (ft³)
